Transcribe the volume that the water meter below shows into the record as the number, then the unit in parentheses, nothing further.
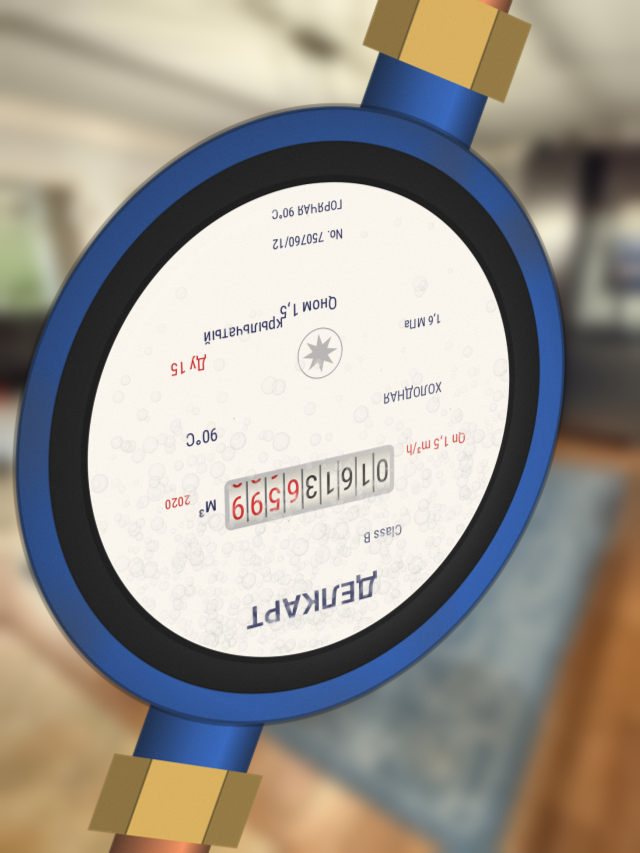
1613.6599 (m³)
